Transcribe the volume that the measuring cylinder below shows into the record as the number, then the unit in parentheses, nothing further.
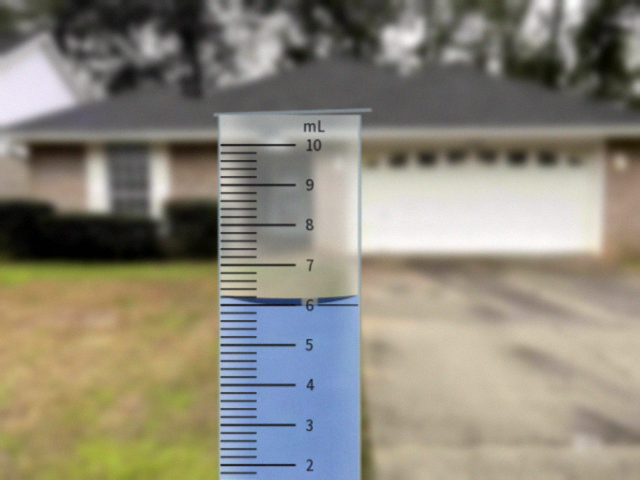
6 (mL)
